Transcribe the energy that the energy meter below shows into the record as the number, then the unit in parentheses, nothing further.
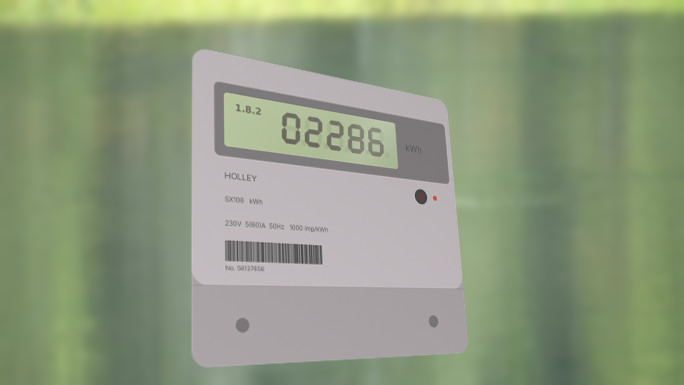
2286 (kWh)
